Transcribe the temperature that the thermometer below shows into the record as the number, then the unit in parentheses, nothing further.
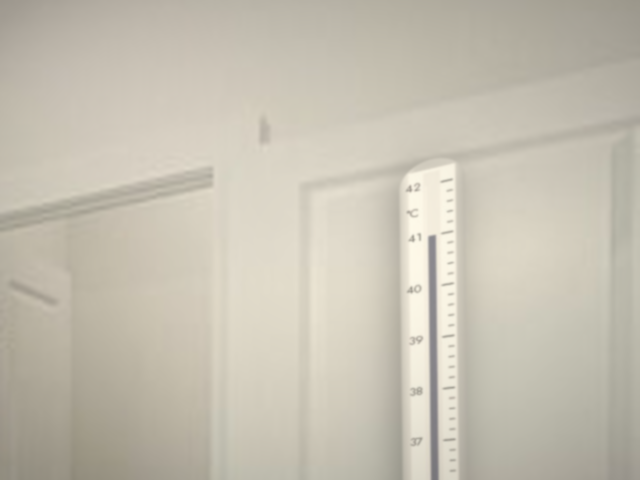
41 (°C)
